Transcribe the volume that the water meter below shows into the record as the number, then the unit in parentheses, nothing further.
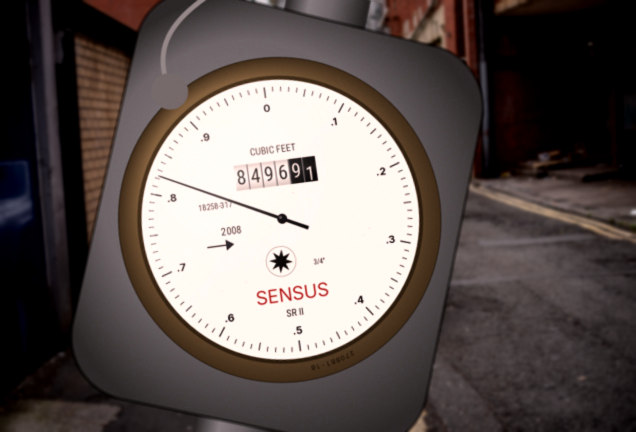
849690.82 (ft³)
